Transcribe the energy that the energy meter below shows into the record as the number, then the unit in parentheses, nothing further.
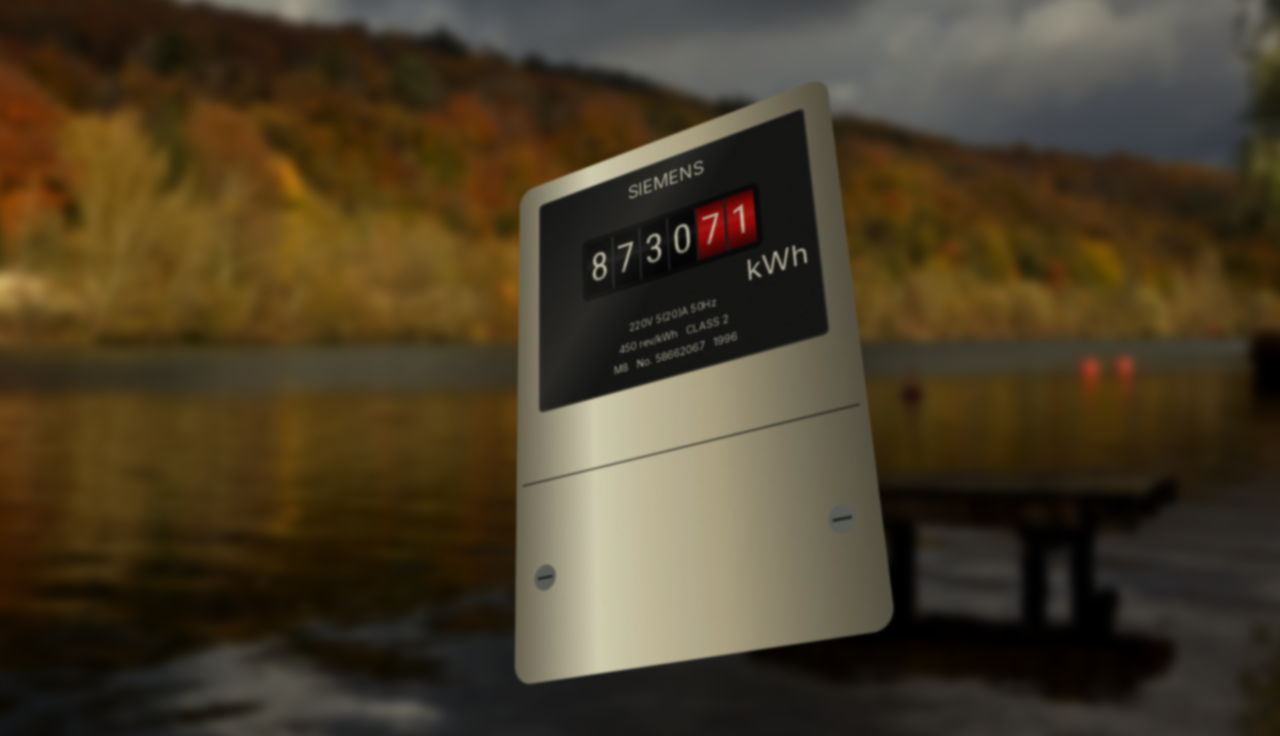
8730.71 (kWh)
